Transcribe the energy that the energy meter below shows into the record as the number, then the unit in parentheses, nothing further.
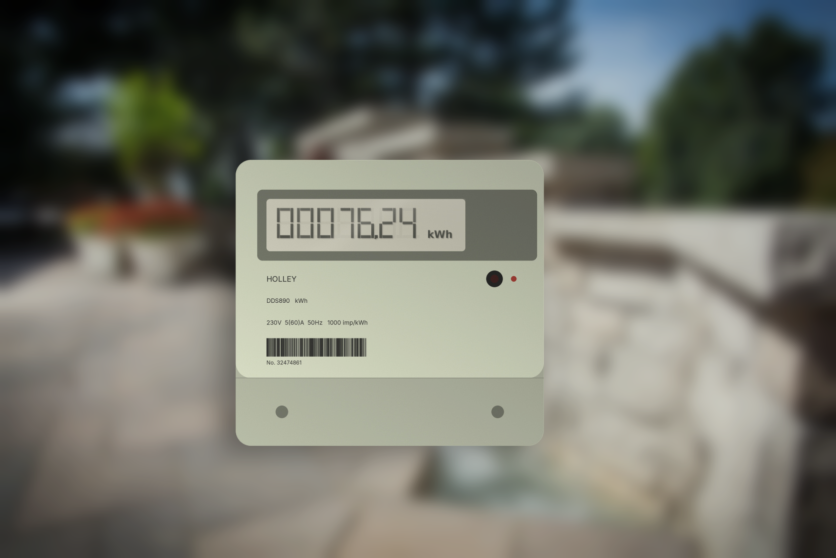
76.24 (kWh)
